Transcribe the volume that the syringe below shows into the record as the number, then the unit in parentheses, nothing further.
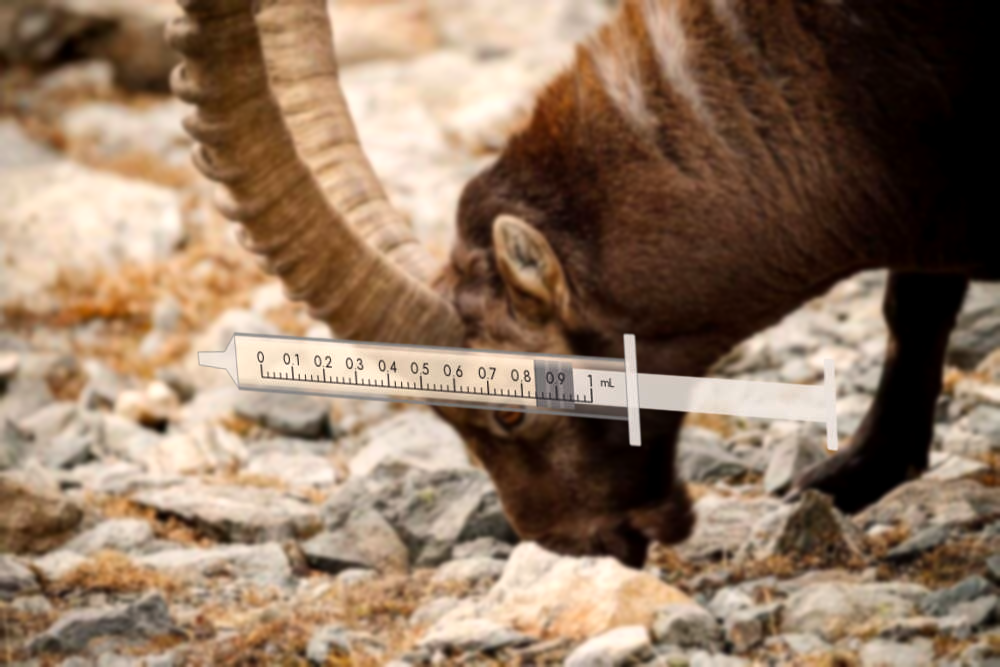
0.84 (mL)
